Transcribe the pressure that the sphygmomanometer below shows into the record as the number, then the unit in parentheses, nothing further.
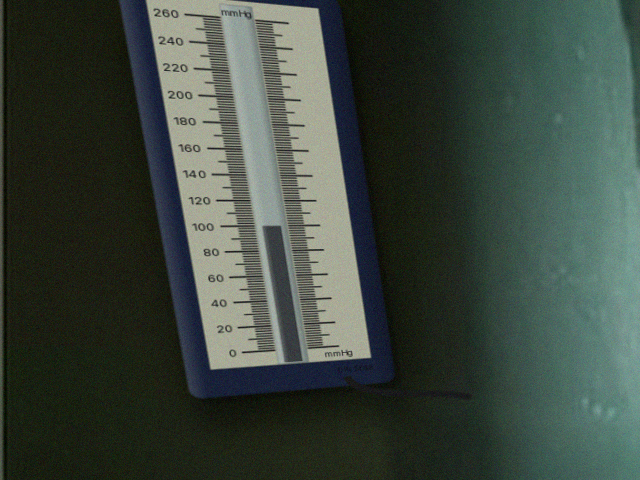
100 (mmHg)
